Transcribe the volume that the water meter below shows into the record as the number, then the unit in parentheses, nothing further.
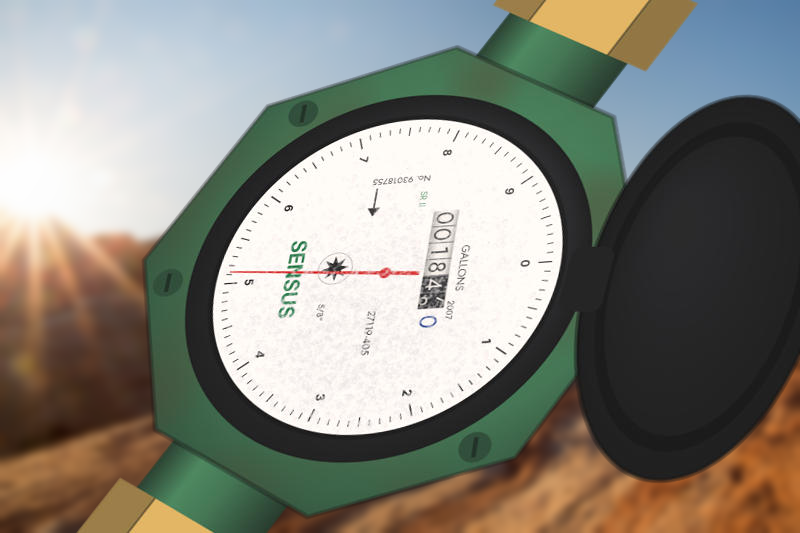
18475.1 (gal)
